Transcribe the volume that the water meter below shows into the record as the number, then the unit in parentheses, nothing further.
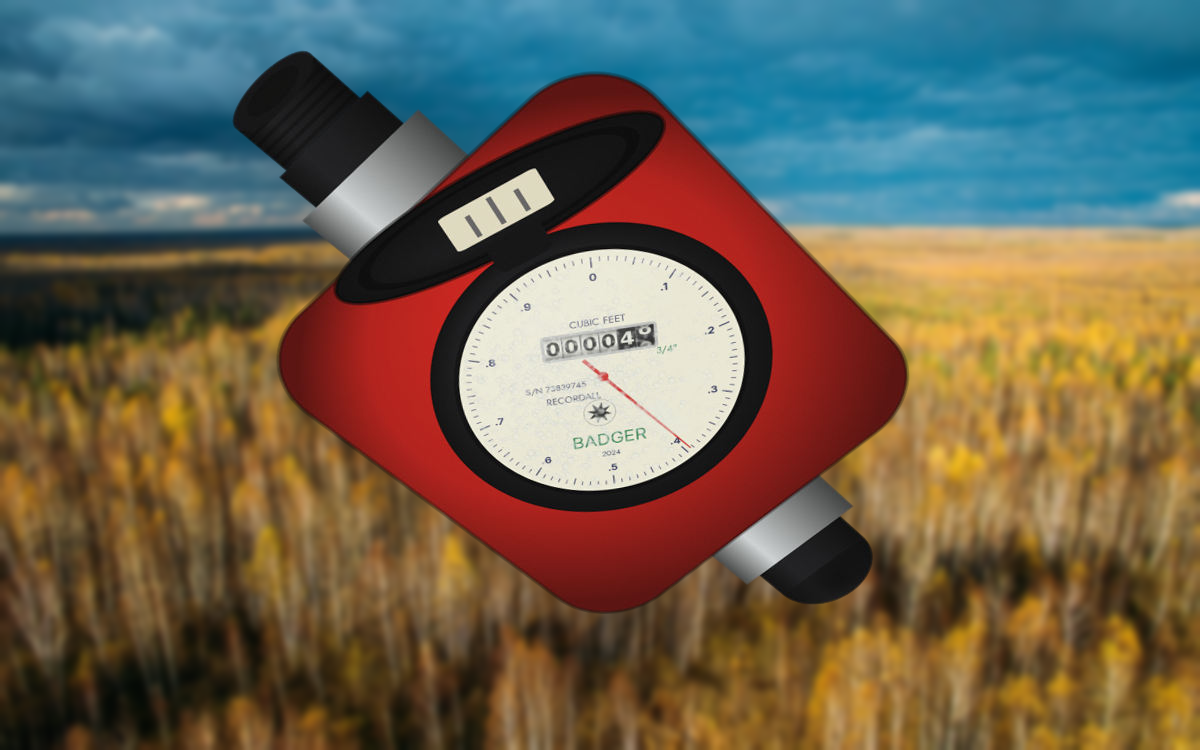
48.39 (ft³)
